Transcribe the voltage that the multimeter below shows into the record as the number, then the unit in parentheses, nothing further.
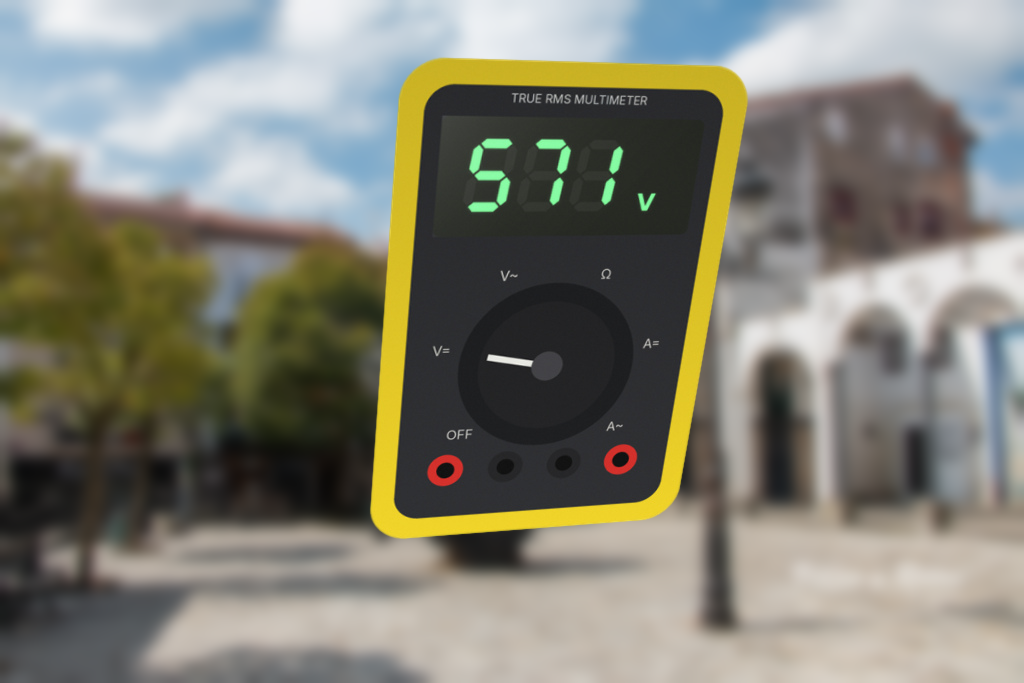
571 (V)
